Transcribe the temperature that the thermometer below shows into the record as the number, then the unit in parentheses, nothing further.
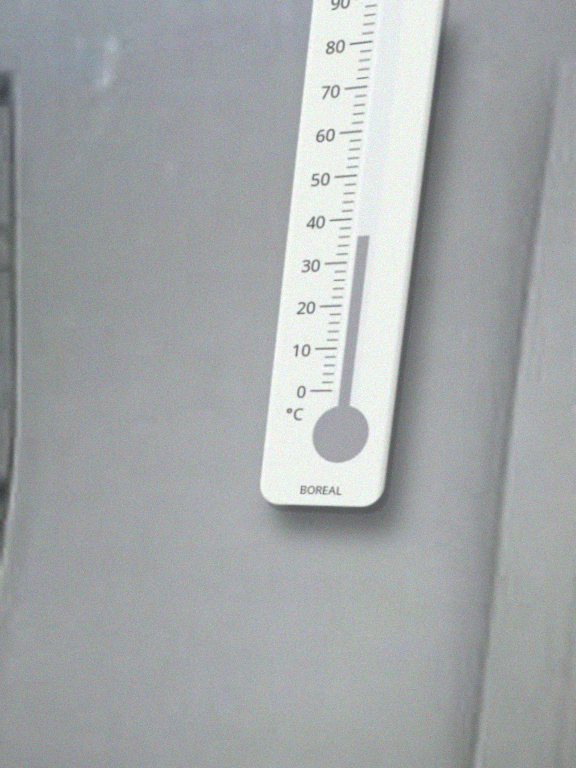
36 (°C)
